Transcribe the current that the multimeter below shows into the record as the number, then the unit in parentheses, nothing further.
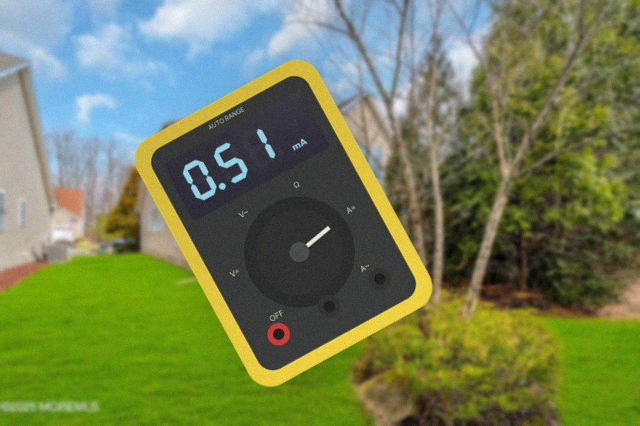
0.51 (mA)
